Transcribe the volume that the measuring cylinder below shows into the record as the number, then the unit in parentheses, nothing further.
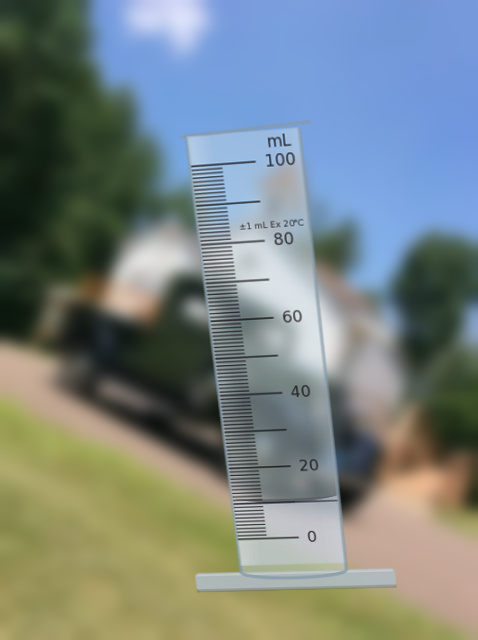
10 (mL)
